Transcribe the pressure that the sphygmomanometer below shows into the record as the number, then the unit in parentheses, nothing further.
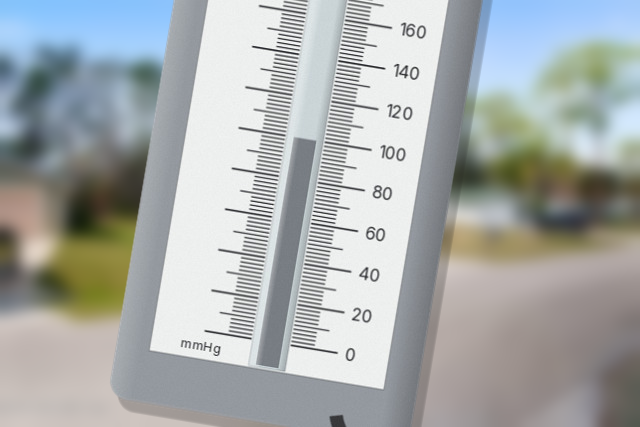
100 (mmHg)
